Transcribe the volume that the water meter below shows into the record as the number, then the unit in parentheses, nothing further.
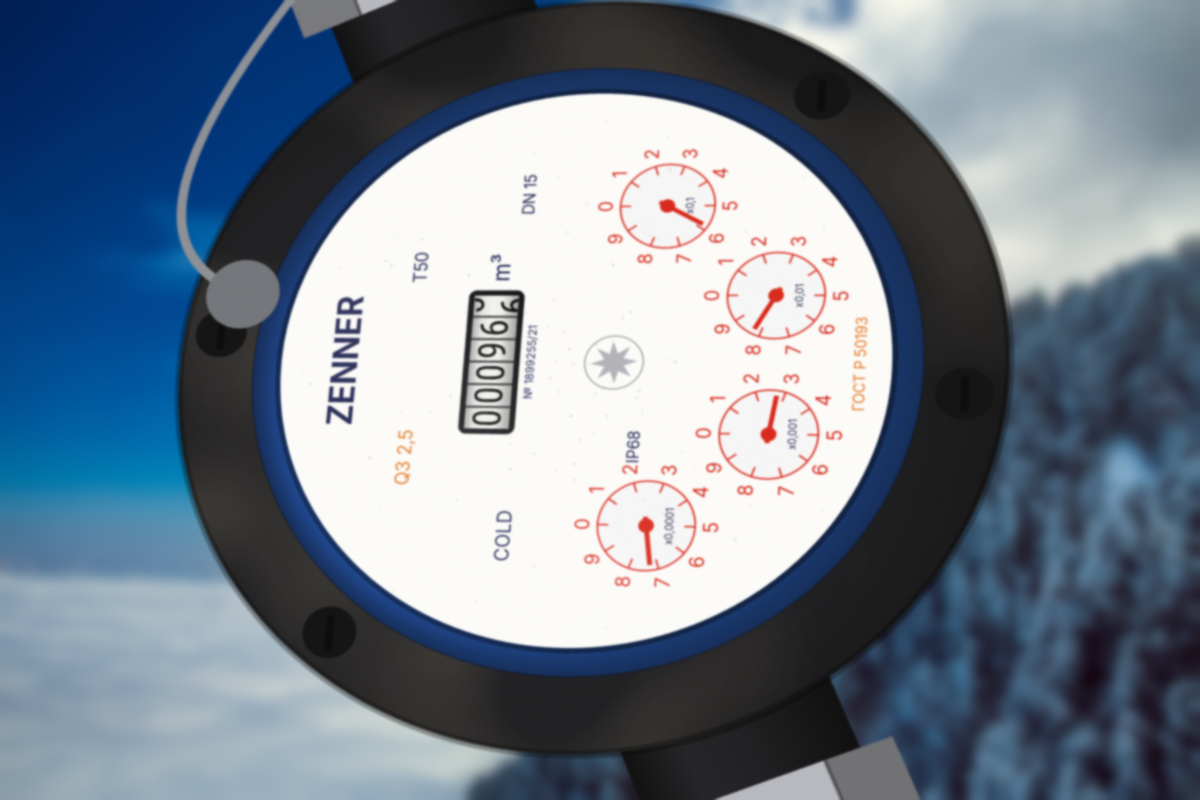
965.5827 (m³)
